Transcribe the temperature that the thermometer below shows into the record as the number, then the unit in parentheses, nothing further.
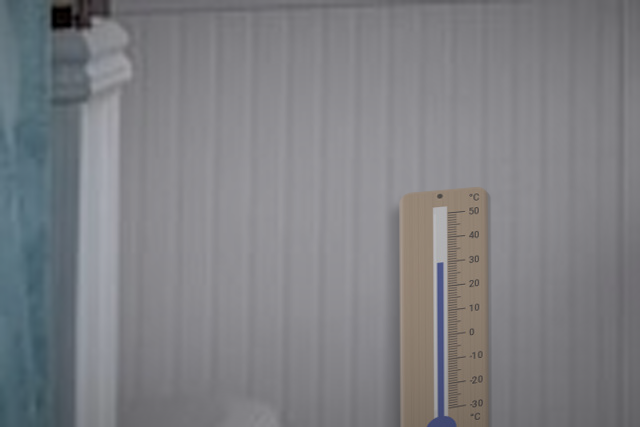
30 (°C)
